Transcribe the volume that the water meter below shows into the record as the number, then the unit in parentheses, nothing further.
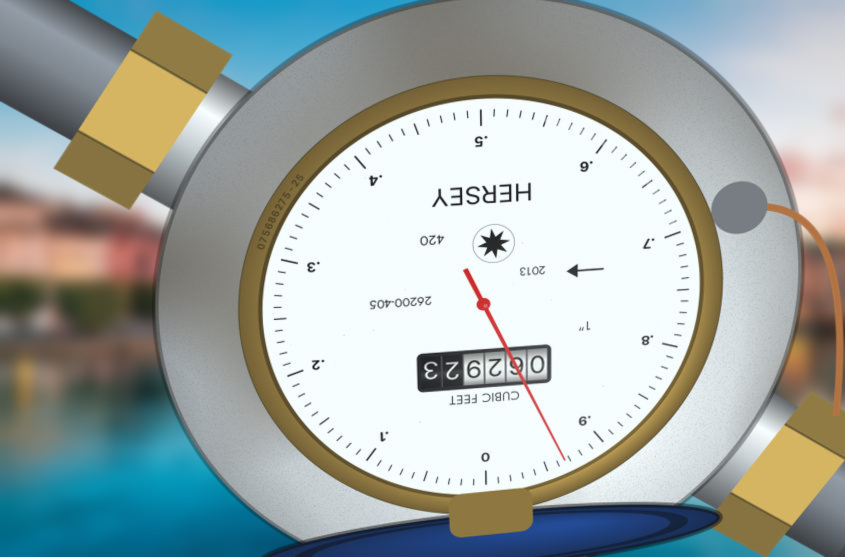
62922.93 (ft³)
